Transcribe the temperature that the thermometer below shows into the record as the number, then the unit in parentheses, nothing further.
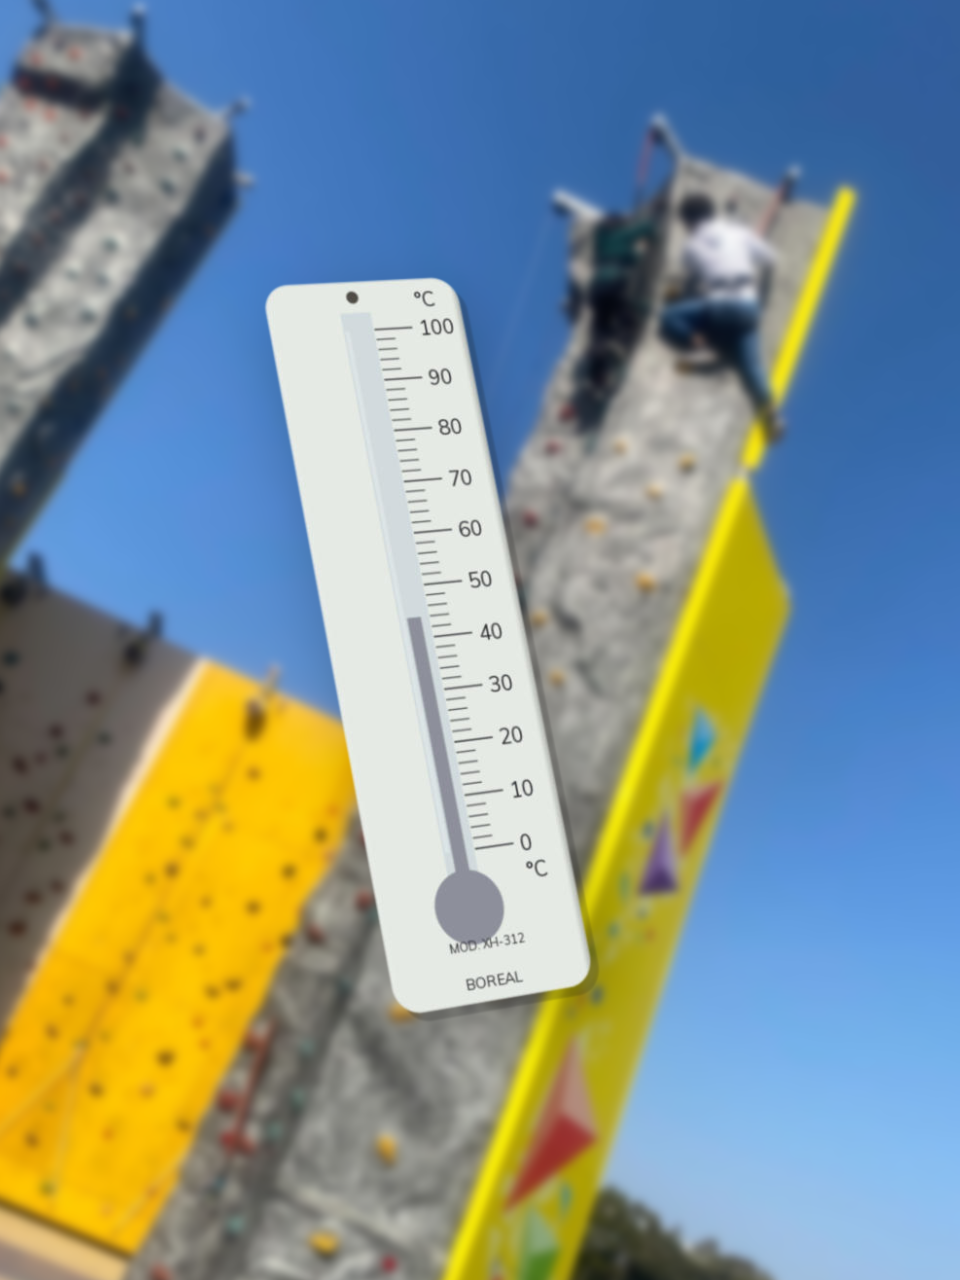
44 (°C)
